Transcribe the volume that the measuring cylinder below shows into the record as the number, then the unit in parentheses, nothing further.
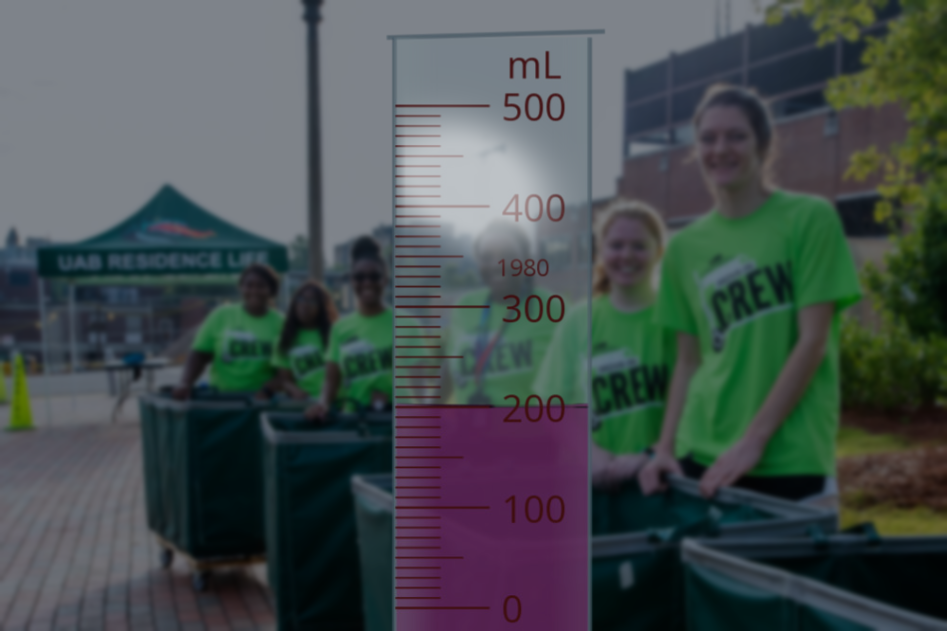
200 (mL)
